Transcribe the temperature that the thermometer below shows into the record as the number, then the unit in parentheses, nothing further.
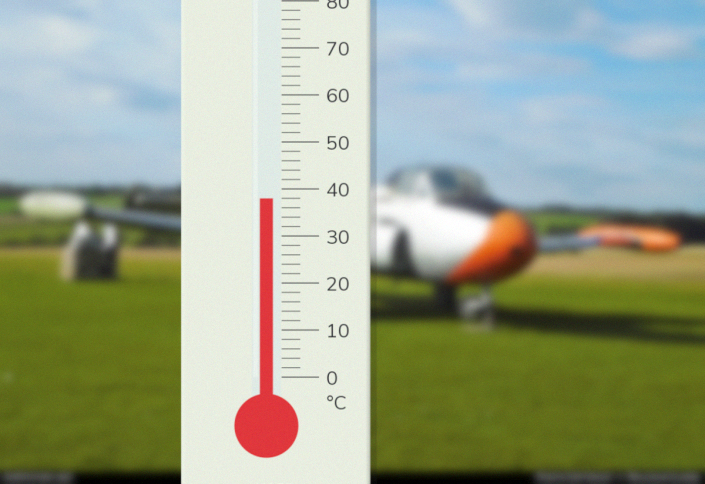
38 (°C)
